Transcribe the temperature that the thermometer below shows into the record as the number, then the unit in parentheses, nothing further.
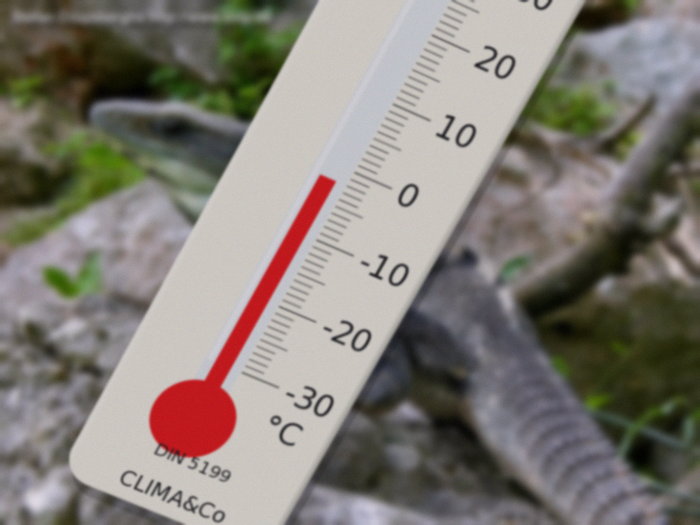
-2 (°C)
